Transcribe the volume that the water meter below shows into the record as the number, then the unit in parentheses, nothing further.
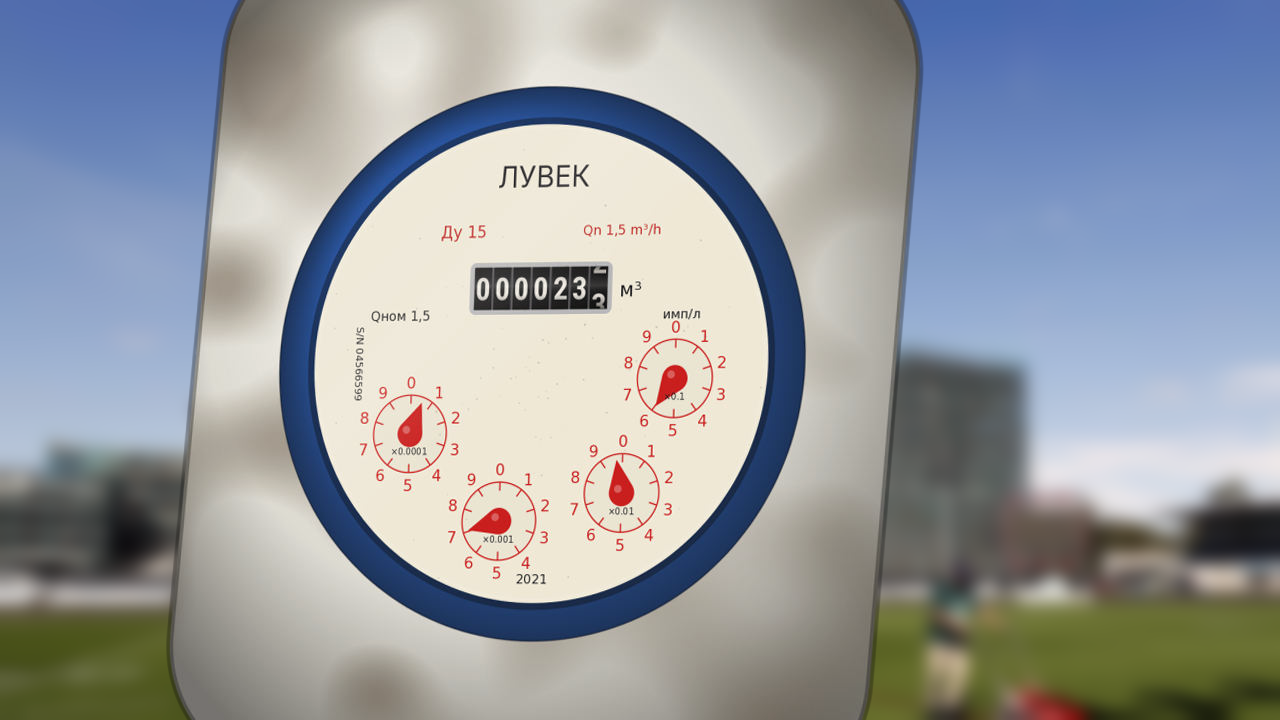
232.5970 (m³)
